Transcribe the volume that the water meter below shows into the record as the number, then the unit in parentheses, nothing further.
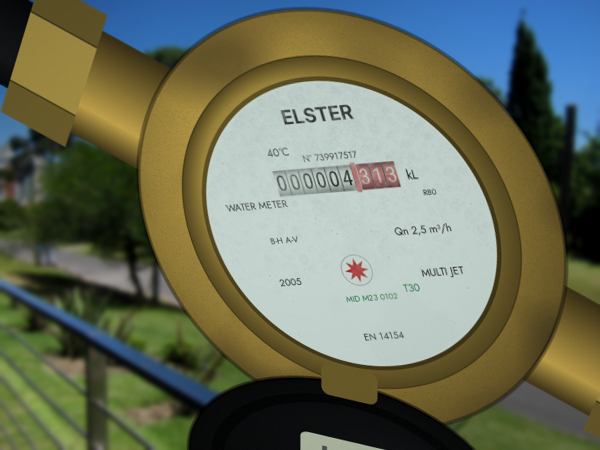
4.313 (kL)
